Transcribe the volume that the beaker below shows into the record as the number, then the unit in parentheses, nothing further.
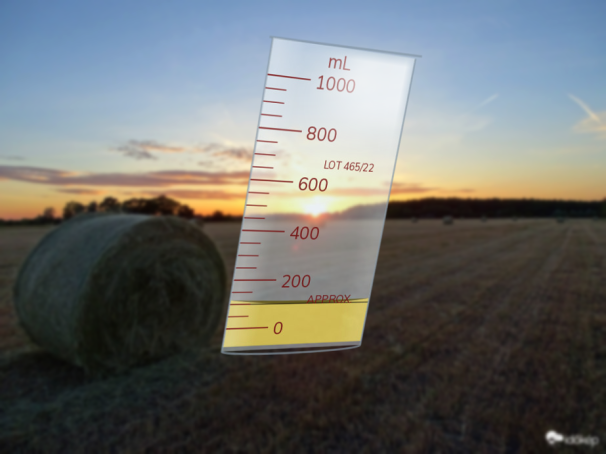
100 (mL)
